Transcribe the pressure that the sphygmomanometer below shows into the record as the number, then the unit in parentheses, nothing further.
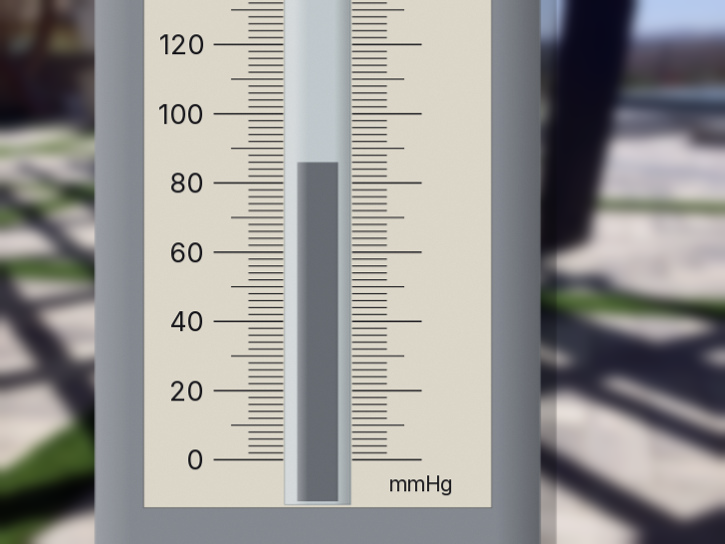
86 (mmHg)
